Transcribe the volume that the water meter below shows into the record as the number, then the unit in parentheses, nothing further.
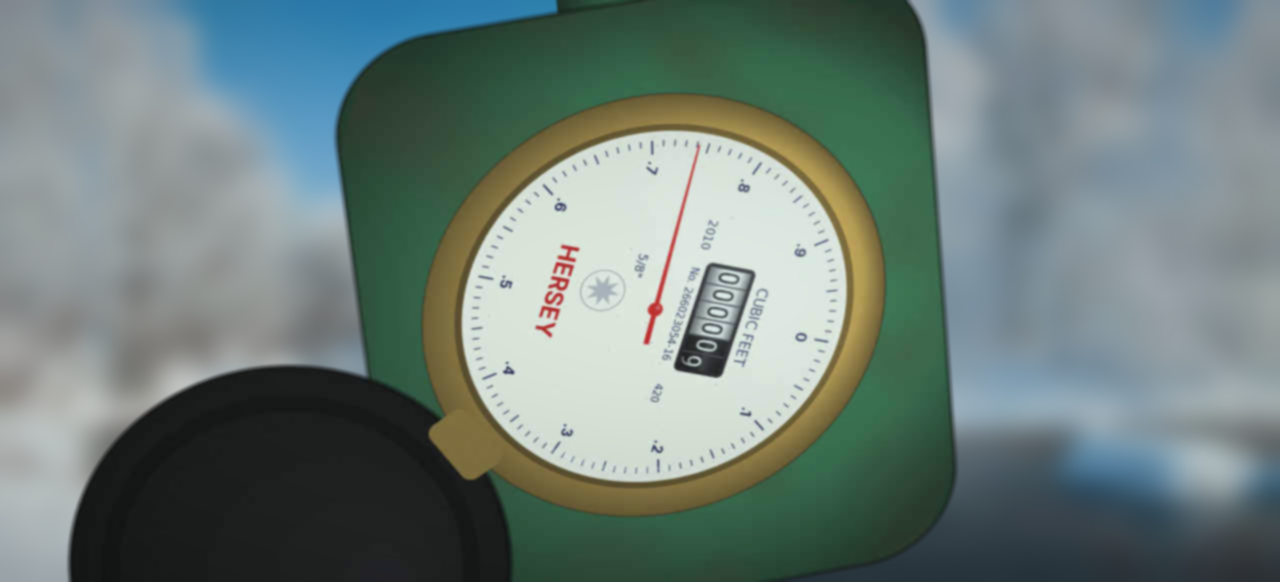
8.74 (ft³)
